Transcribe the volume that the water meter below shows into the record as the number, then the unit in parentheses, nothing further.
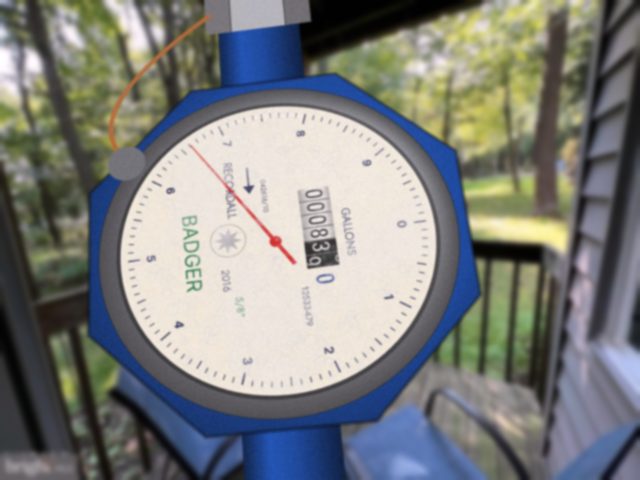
8386.6 (gal)
